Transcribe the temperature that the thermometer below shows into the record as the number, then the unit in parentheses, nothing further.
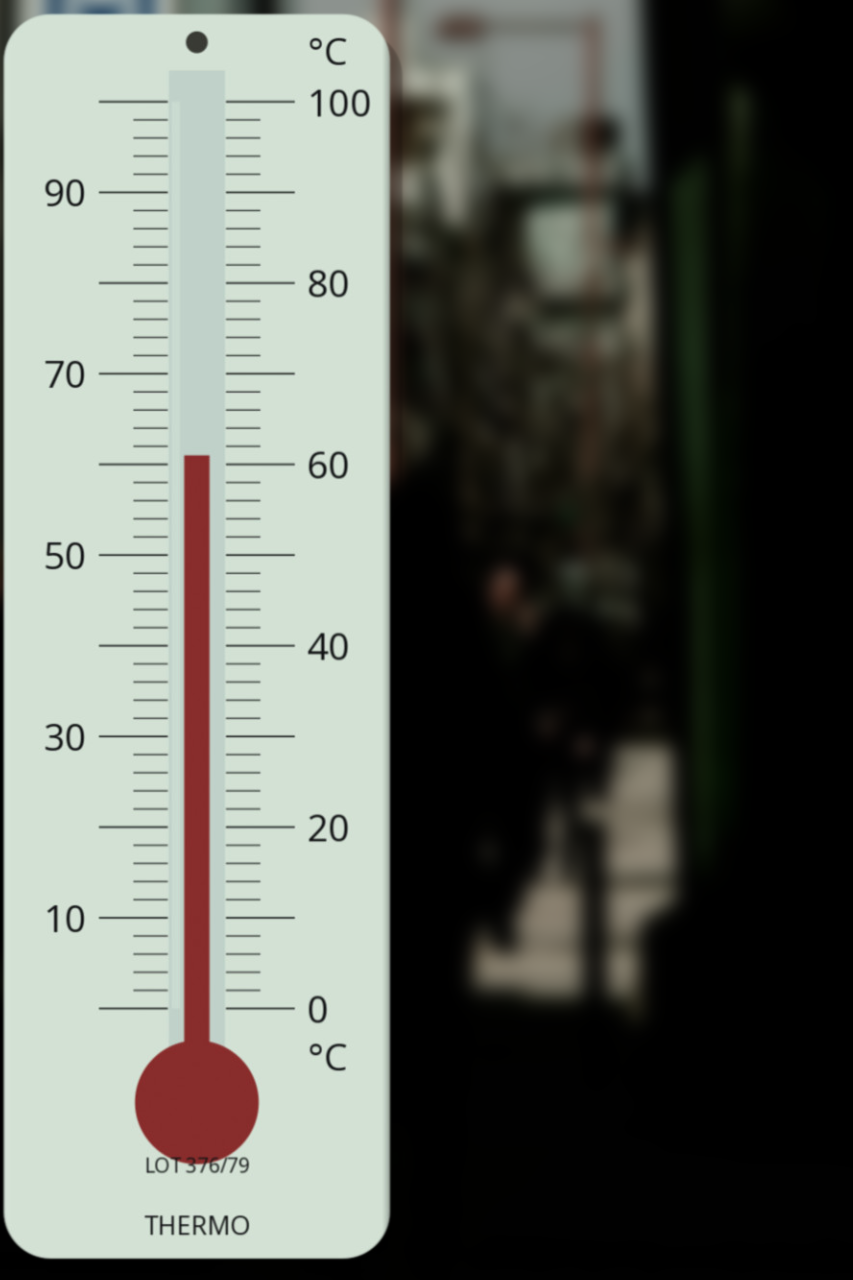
61 (°C)
